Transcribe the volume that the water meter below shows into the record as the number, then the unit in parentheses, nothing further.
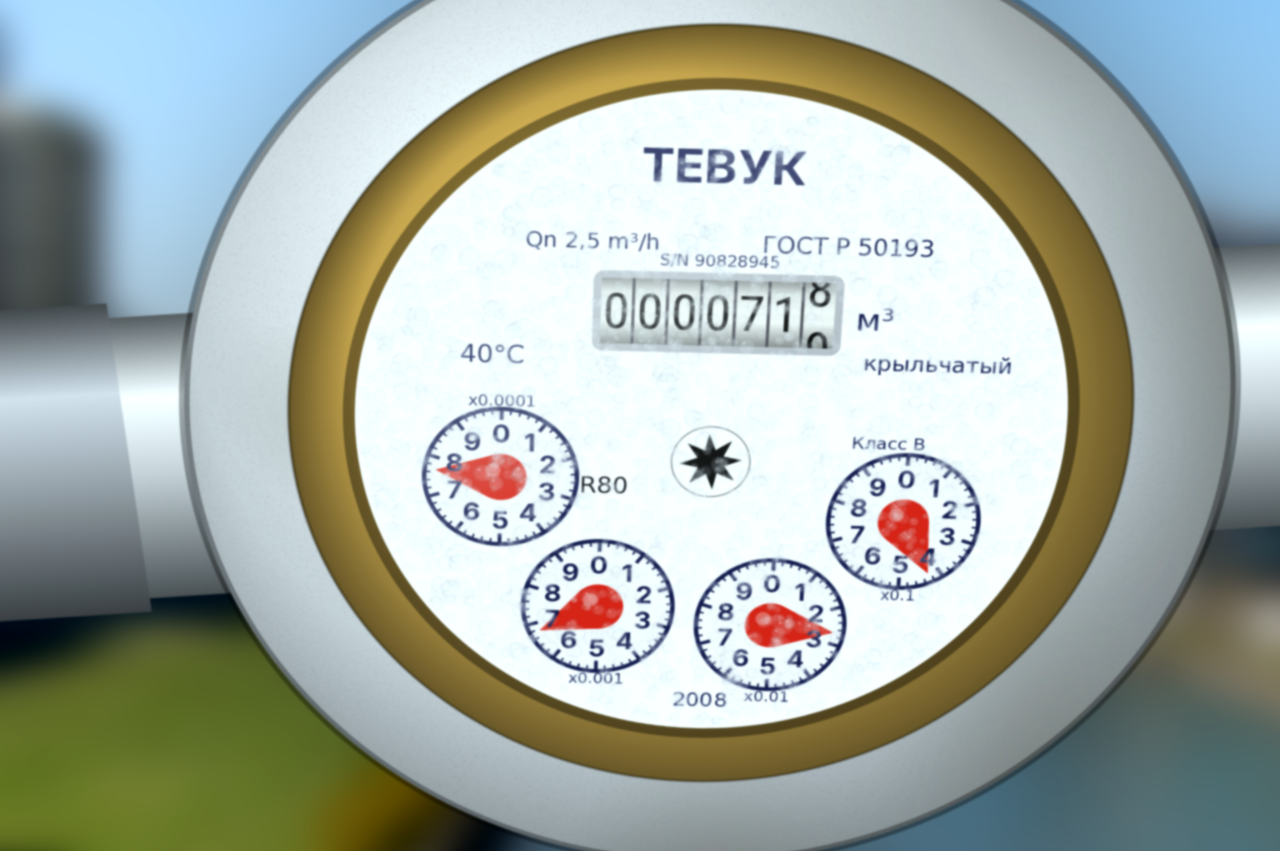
718.4267 (m³)
